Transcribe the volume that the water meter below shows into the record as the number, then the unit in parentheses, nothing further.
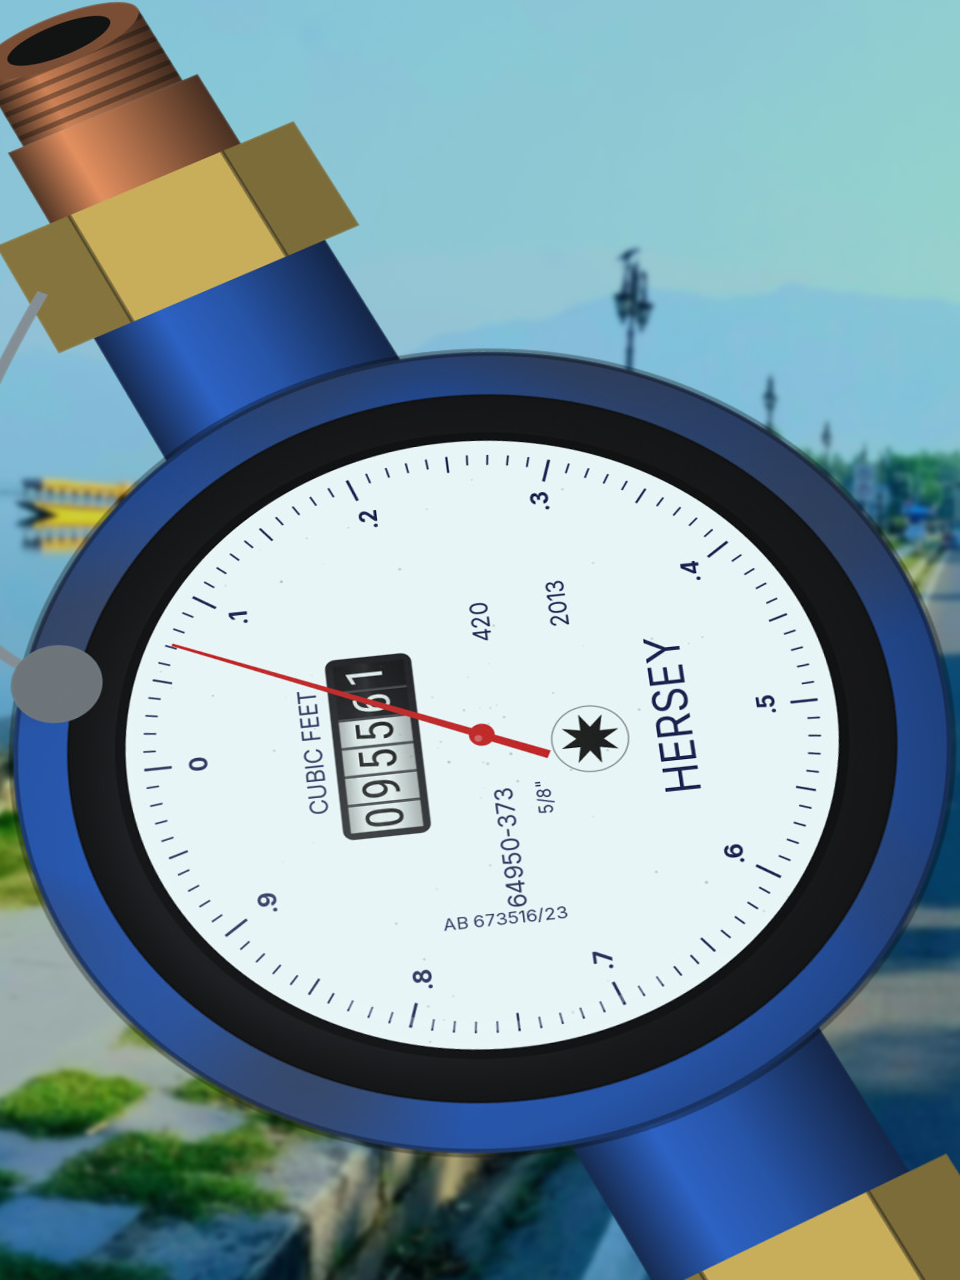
95561.07 (ft³)
